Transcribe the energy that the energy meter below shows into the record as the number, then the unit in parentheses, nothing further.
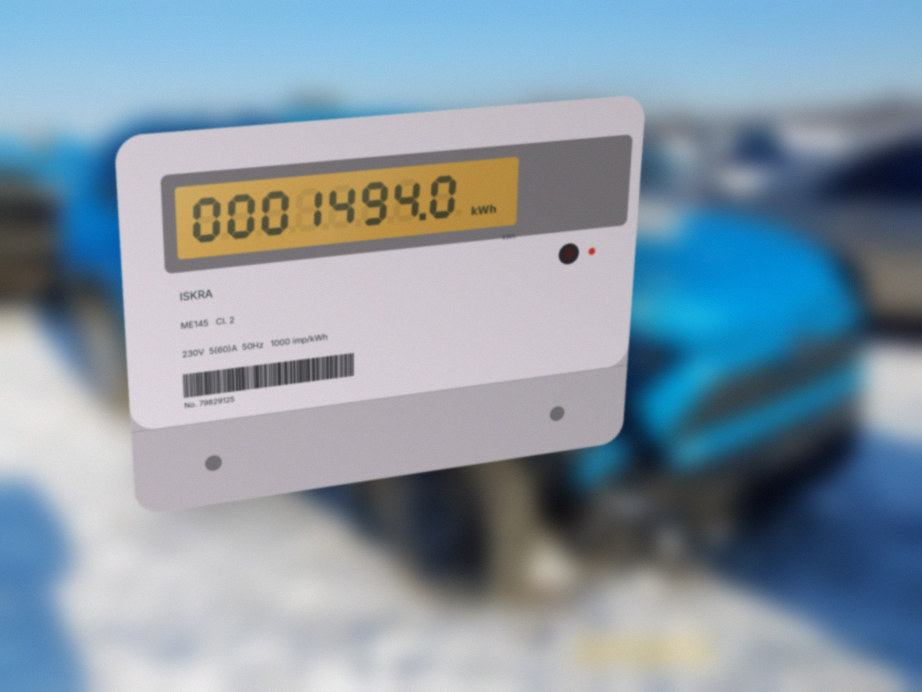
1494.0 (kWh)
